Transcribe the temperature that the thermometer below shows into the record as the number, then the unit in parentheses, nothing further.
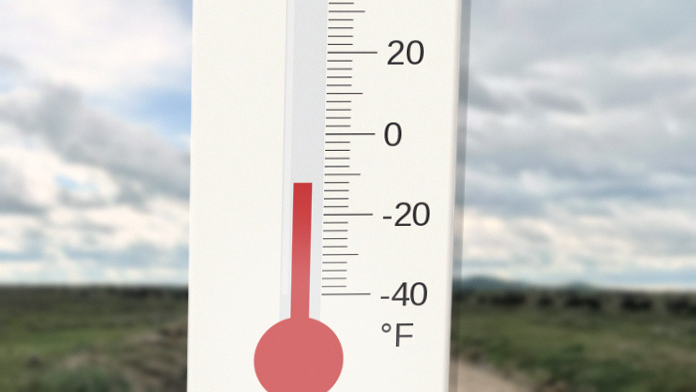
-12 (°F)
